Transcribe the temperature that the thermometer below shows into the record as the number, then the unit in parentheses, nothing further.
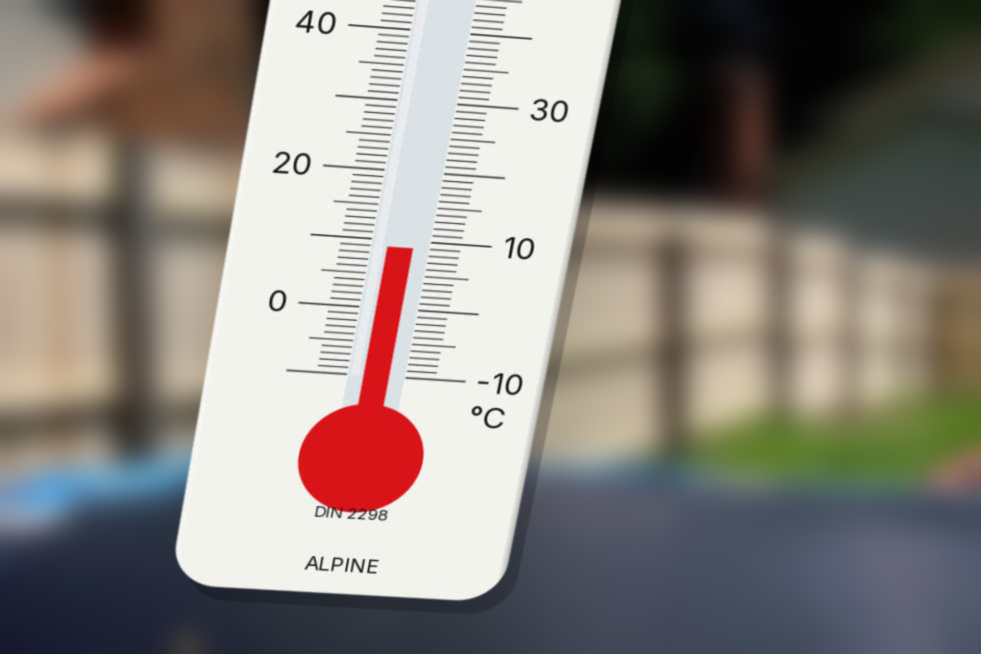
9 (°C)
